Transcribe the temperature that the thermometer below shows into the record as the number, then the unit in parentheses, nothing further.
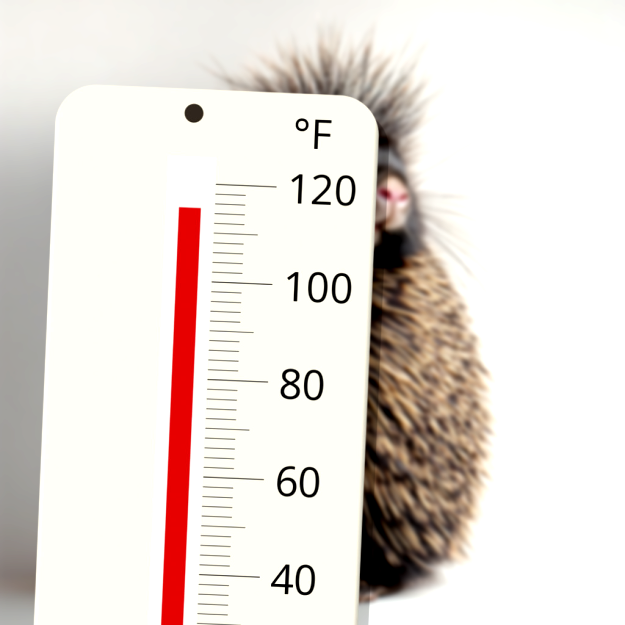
115 (°F)
